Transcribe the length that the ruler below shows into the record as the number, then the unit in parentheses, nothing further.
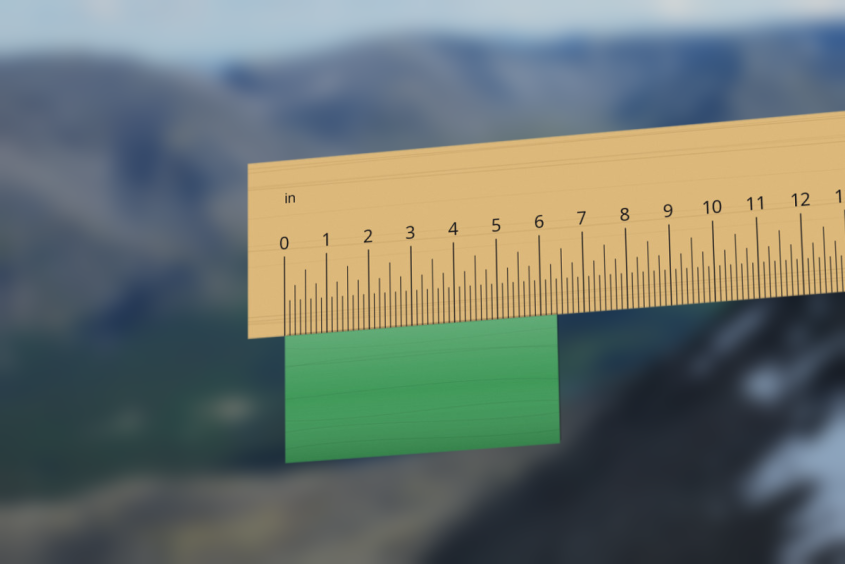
6.375 (in)
